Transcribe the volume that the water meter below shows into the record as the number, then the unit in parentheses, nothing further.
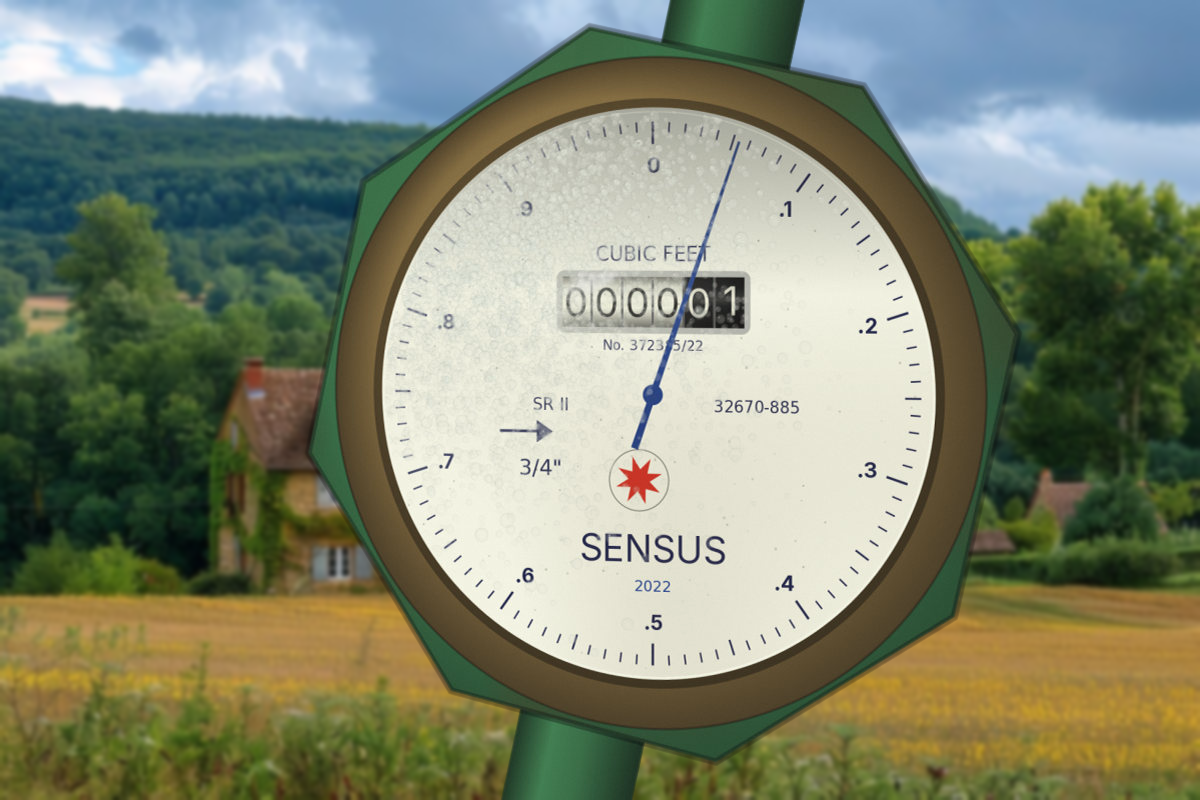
1.05 (ft³)
